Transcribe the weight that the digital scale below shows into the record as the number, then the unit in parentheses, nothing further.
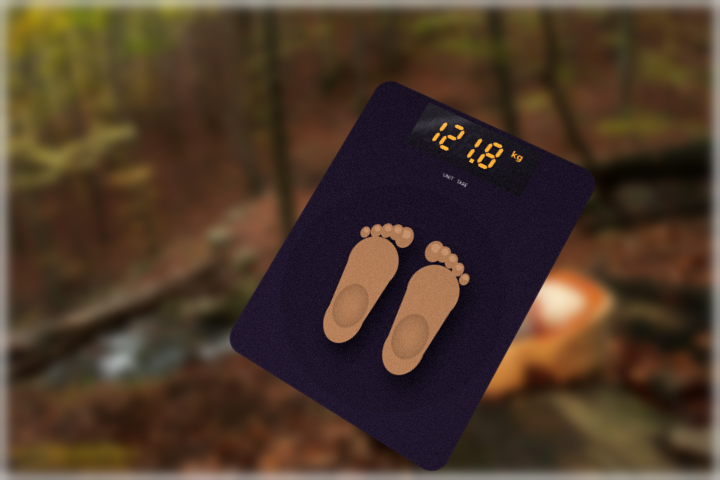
121.8 (kg)
